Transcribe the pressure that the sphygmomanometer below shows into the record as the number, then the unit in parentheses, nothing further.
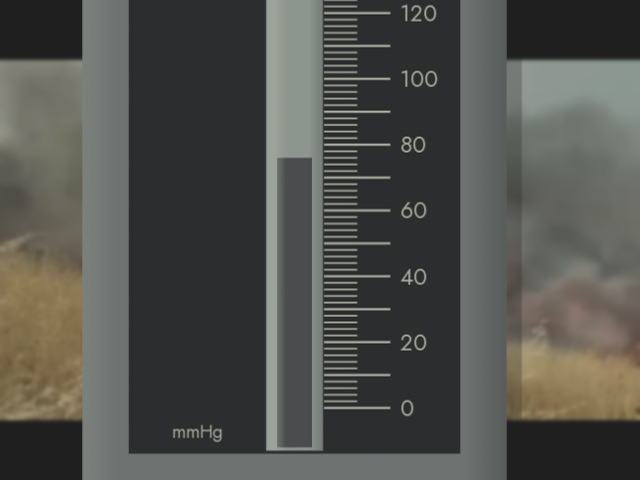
76 (mmHg)
